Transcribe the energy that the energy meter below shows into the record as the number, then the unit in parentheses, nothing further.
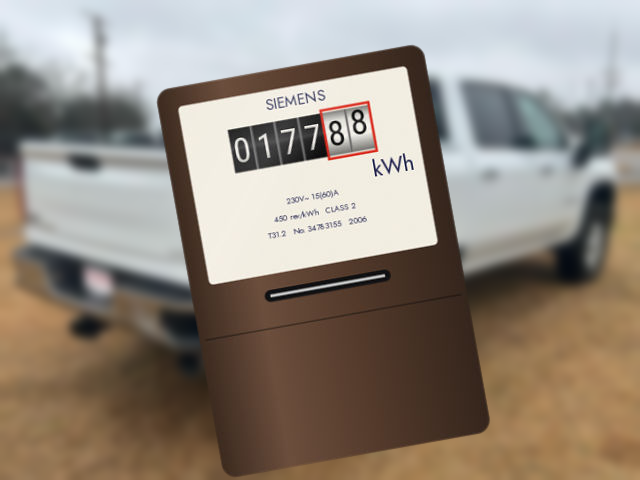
177.88 (kWh)
